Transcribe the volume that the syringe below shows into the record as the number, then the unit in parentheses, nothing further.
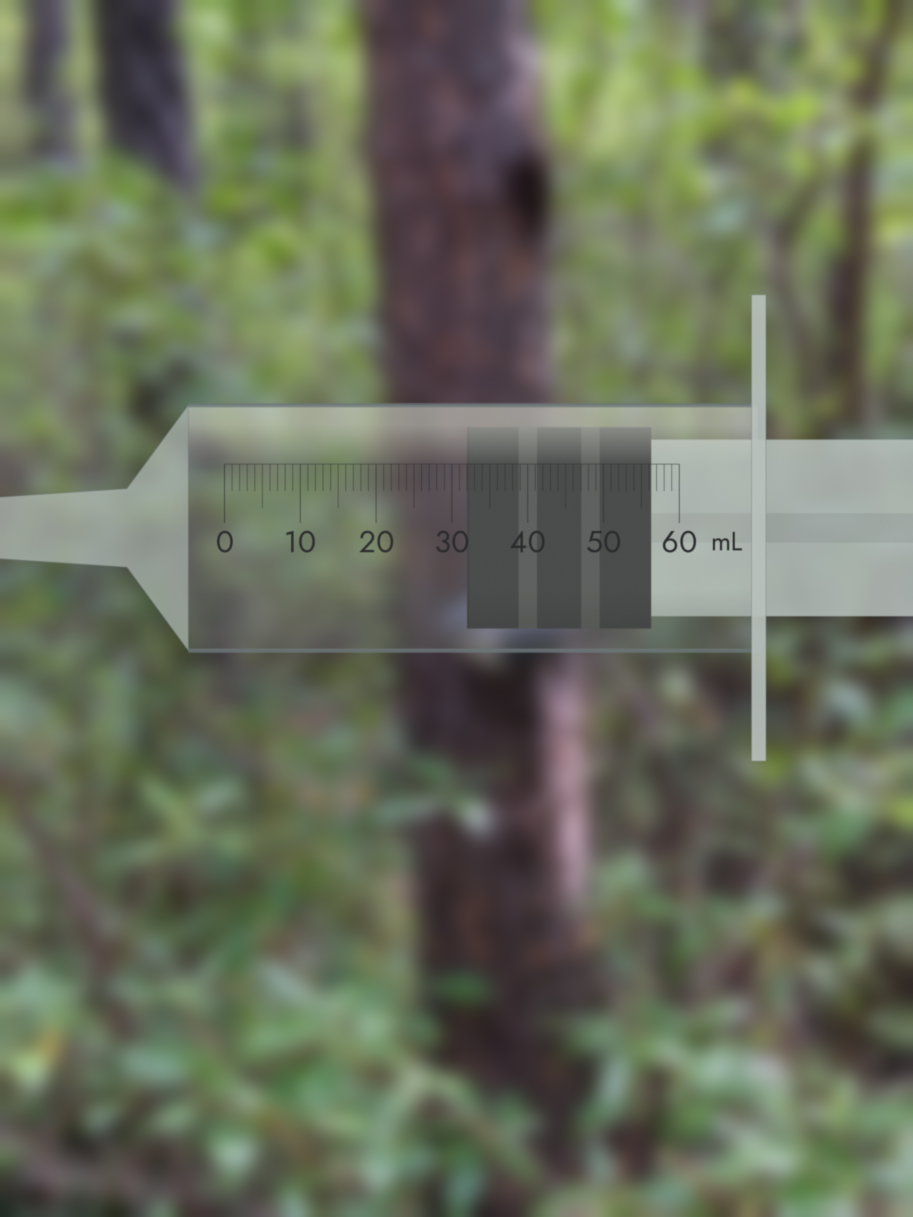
32 (mL)
